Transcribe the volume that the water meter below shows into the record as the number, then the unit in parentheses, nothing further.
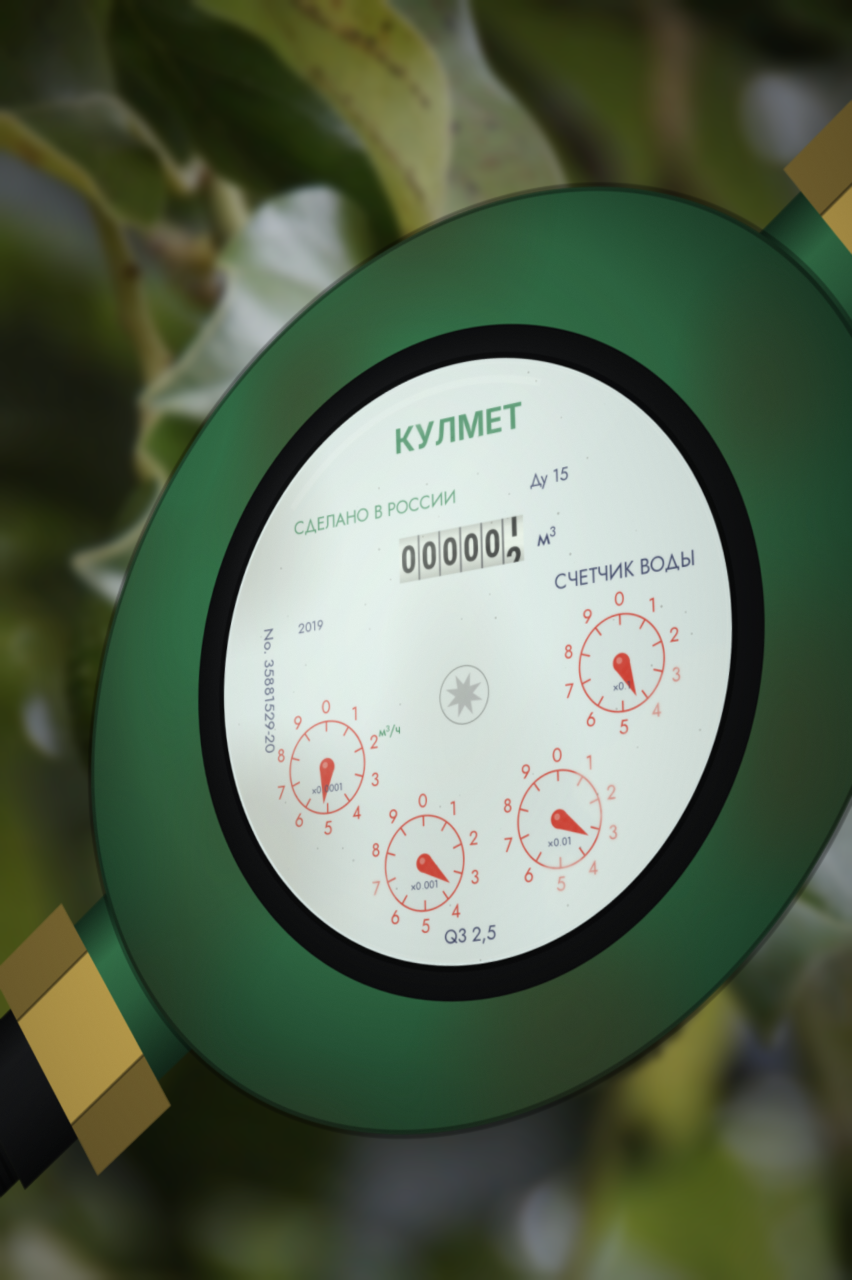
1.4335 (m³)
